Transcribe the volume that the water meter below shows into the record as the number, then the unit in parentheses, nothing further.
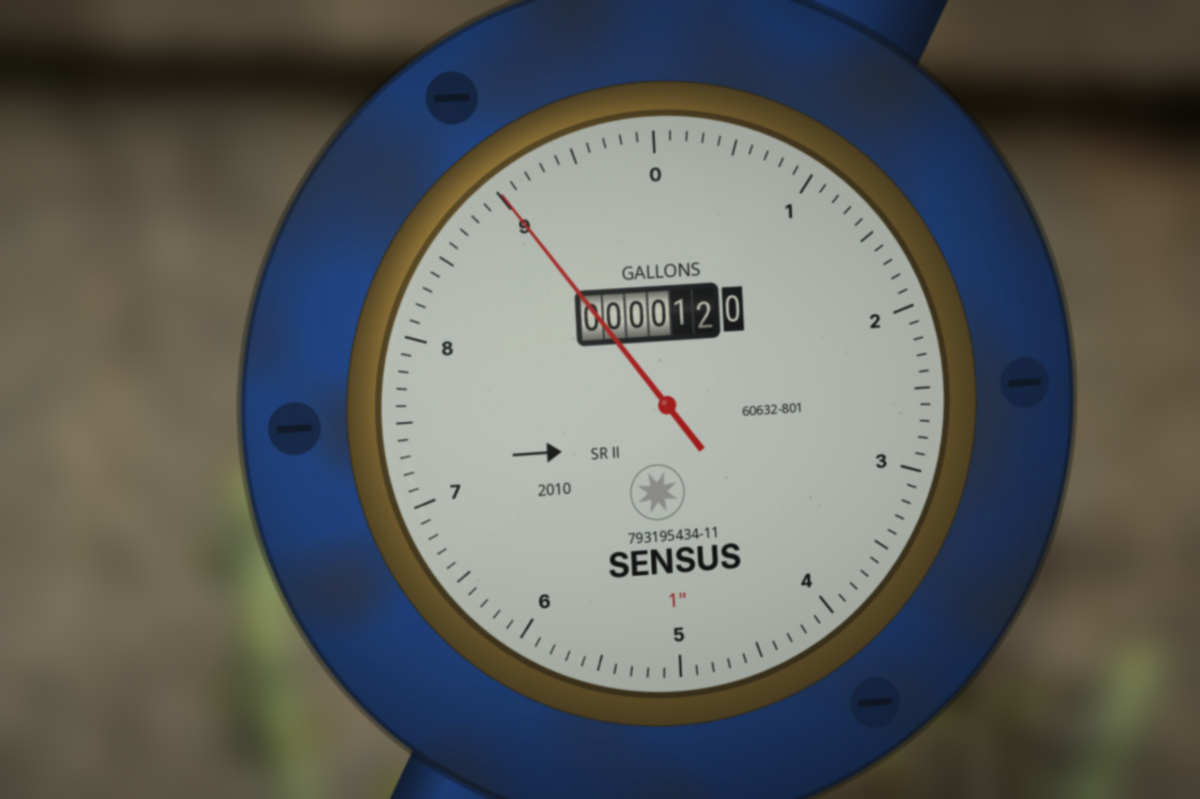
119.0 (gal)
